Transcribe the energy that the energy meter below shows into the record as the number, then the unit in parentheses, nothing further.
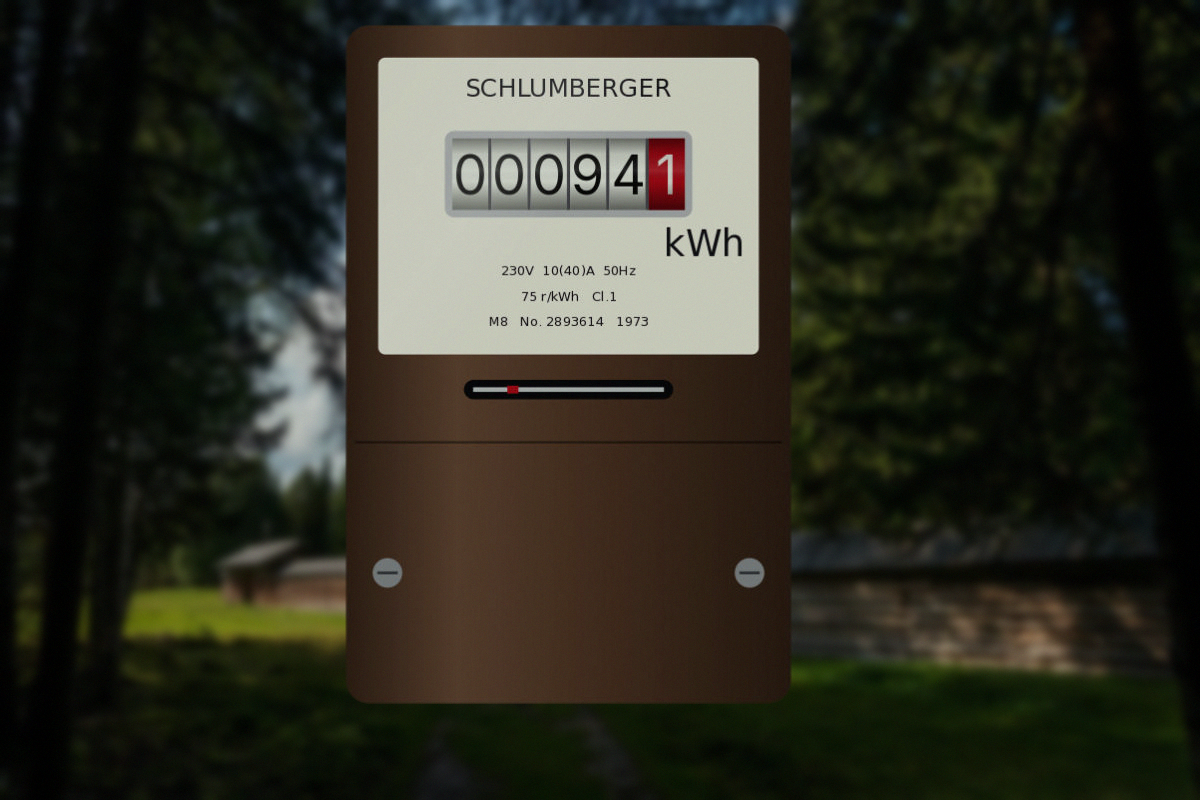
94.1 (kWh)
